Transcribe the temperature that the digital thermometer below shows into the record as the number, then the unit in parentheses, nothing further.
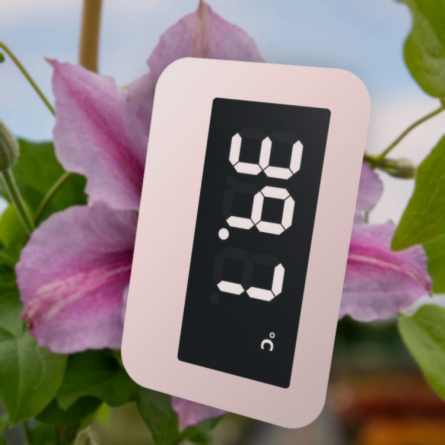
39.7 (°C)
